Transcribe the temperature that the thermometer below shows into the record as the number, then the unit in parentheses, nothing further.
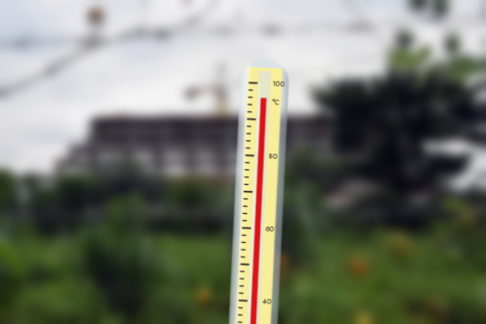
96 (°C)
